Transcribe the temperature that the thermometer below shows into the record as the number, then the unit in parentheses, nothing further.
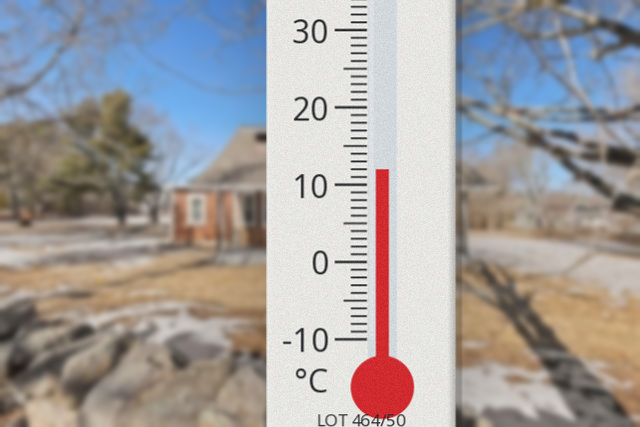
12 (°C)
